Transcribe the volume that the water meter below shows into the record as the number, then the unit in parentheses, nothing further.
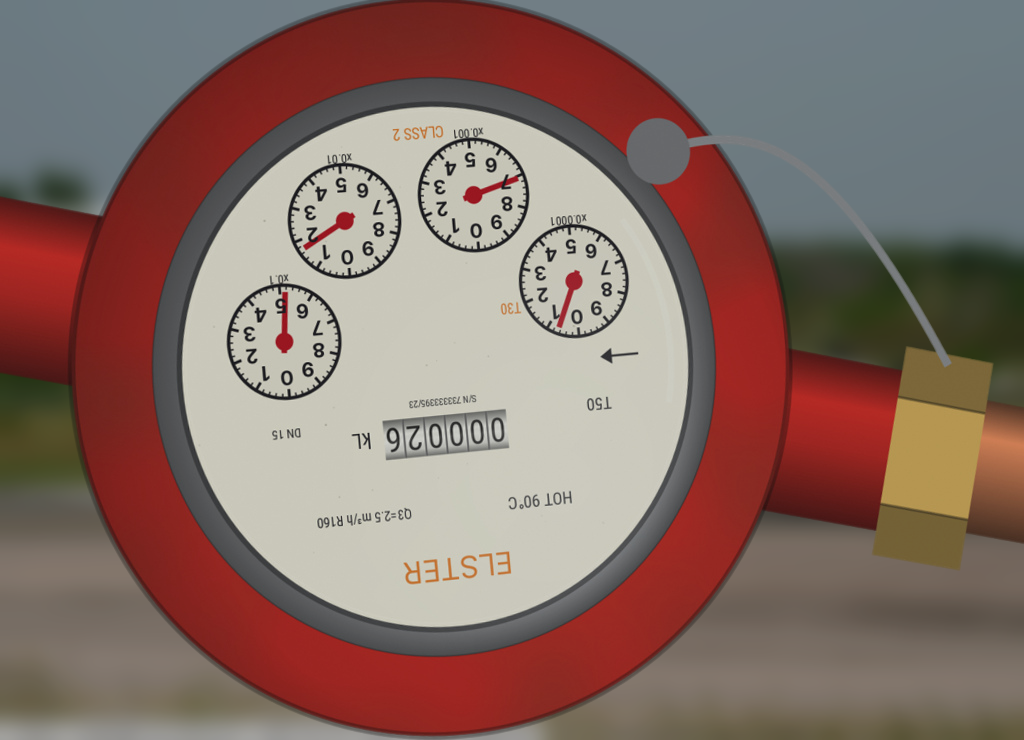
26.5170 (kL)
